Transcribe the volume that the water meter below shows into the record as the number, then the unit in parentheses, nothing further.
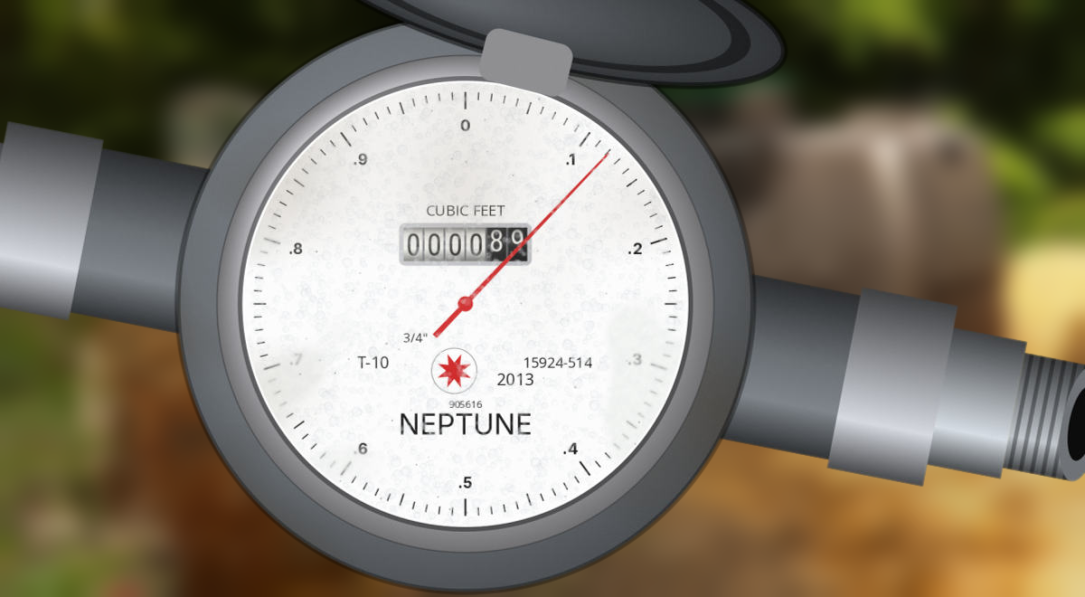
89.12 (ft³)
